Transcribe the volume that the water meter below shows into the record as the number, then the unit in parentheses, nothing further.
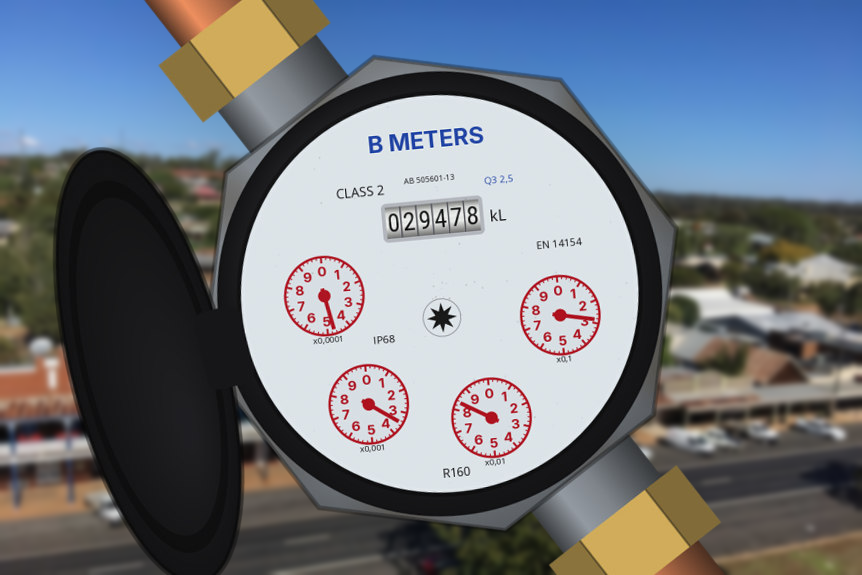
29478.2834 (kL)
